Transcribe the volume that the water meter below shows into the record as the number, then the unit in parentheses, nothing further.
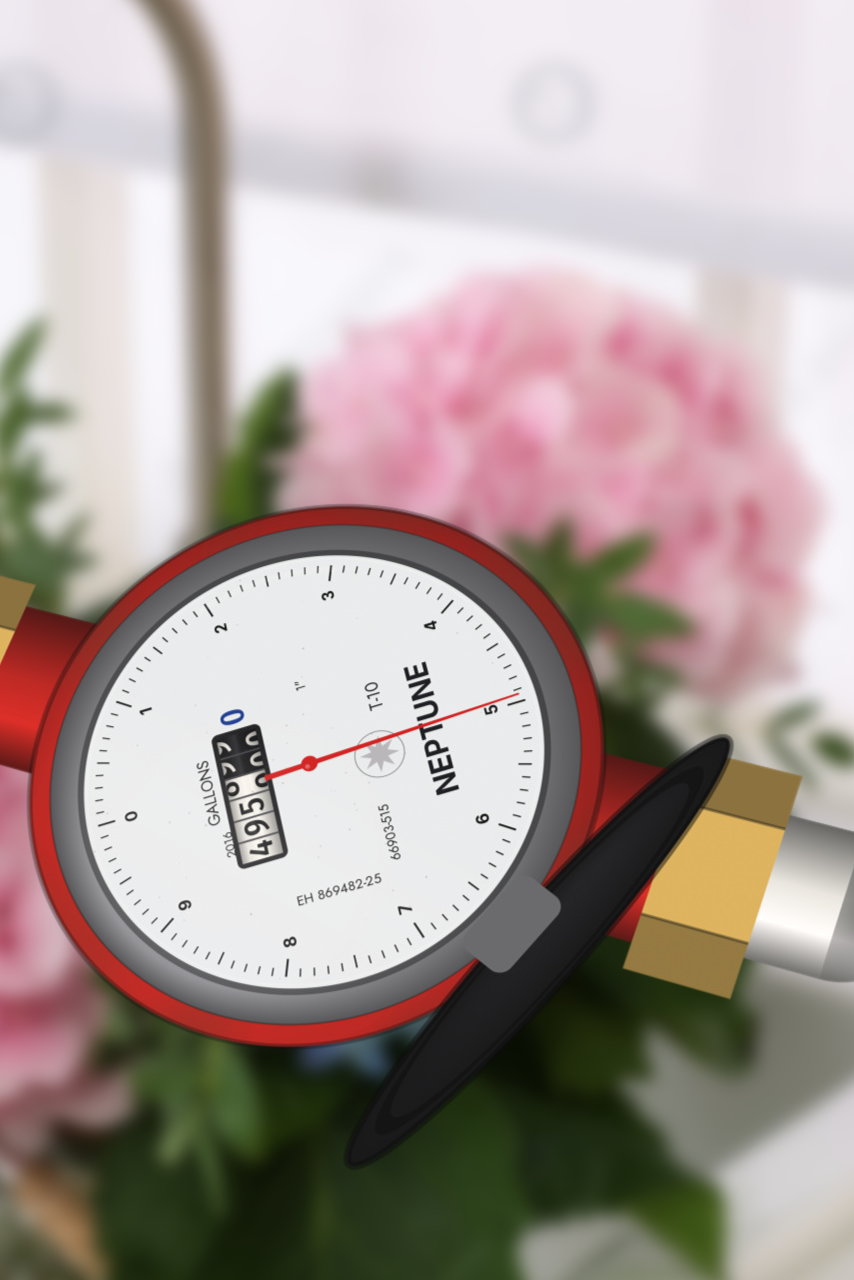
4958994.9 (gal)
